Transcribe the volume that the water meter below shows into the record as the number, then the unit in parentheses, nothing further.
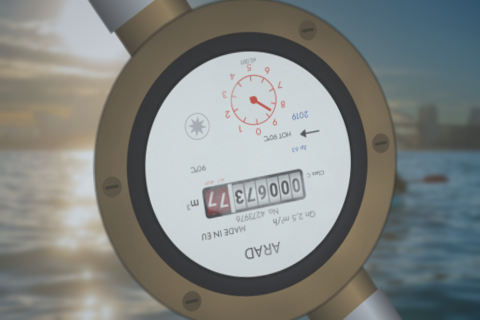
673.768 (m³)
